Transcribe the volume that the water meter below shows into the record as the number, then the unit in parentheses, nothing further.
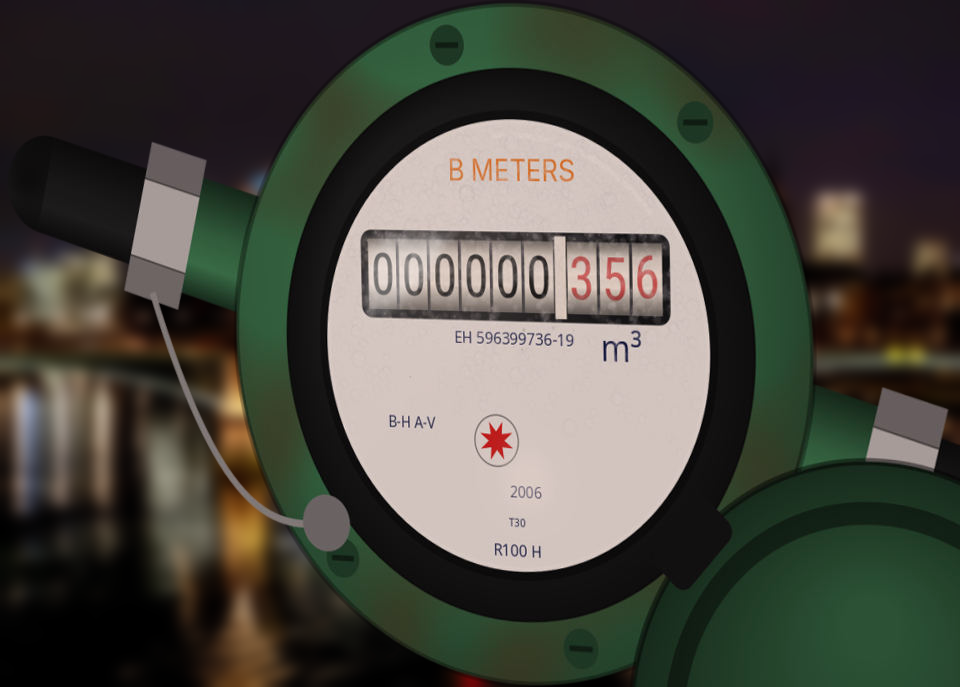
0.356 (m³)
